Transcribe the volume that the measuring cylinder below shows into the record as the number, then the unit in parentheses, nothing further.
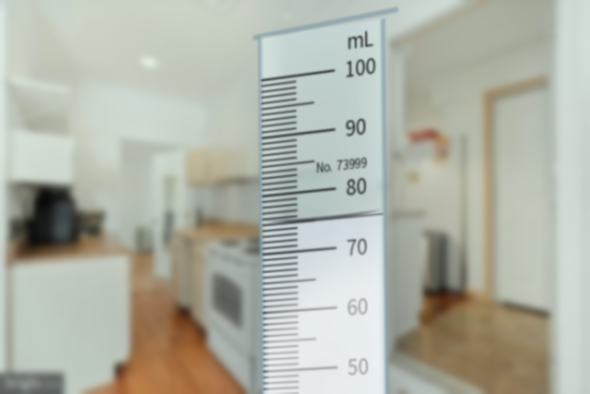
75 (mL)
